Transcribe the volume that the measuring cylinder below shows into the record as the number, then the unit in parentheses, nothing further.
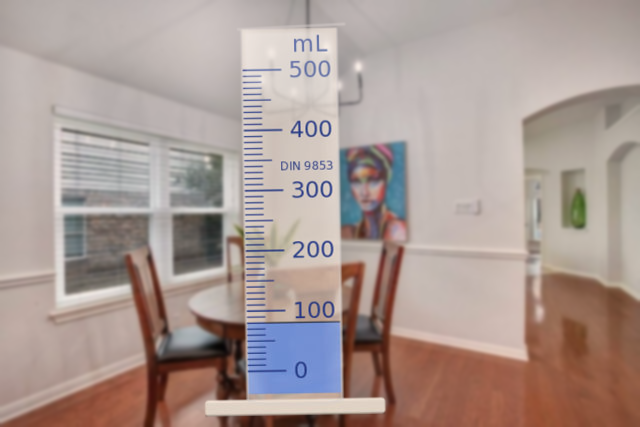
80 (mL)
